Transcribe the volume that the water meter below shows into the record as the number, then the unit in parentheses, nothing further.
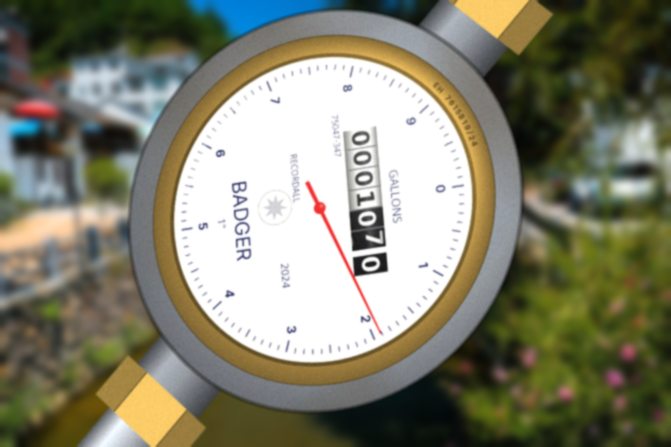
1071.9 (gal)
